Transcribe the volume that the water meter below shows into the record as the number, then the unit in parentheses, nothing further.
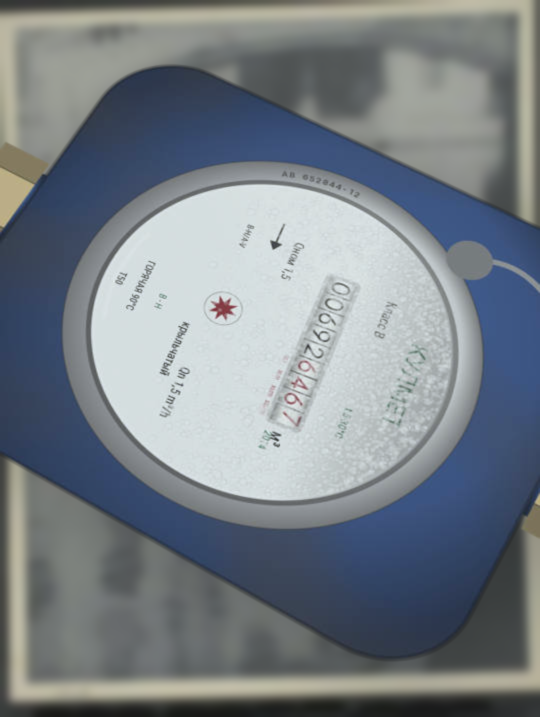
692.6467 (m³)
